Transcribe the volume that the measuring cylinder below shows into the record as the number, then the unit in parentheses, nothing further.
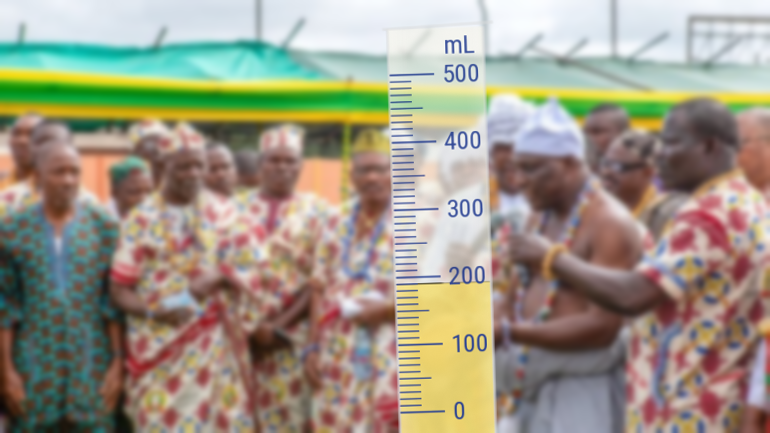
190 (mL)
